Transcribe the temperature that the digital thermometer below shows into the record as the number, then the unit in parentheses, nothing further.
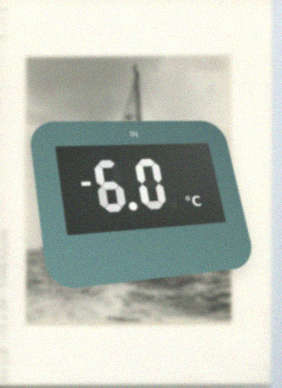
-6.0 (°C)
